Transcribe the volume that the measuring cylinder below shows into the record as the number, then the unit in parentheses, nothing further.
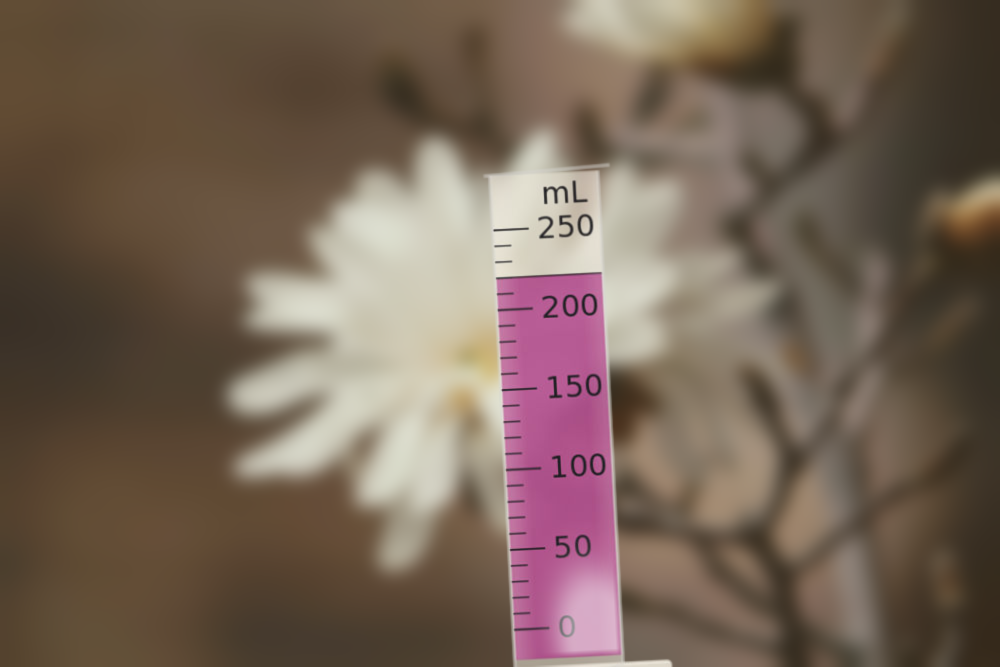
220 (mL)
